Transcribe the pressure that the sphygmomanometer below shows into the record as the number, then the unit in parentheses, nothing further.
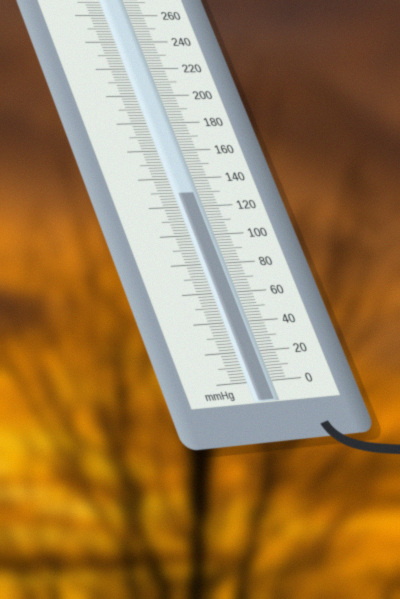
130 (mmHg)
